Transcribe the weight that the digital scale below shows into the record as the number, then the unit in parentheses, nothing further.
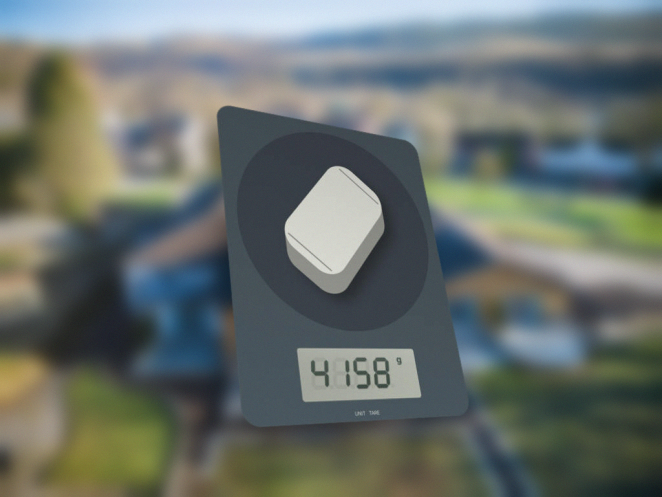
4158 (g)
